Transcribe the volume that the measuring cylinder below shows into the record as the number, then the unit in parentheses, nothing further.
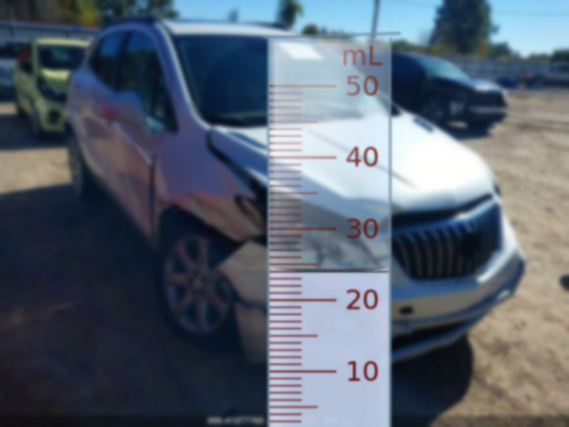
24 (mL)
